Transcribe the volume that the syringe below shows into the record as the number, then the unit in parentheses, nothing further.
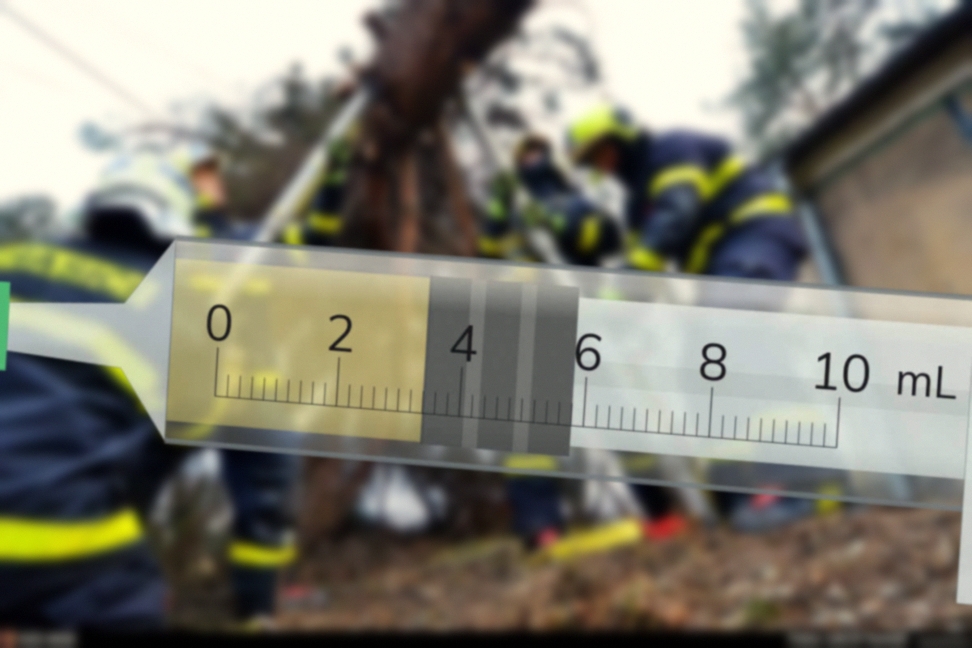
3.4 (mL)
